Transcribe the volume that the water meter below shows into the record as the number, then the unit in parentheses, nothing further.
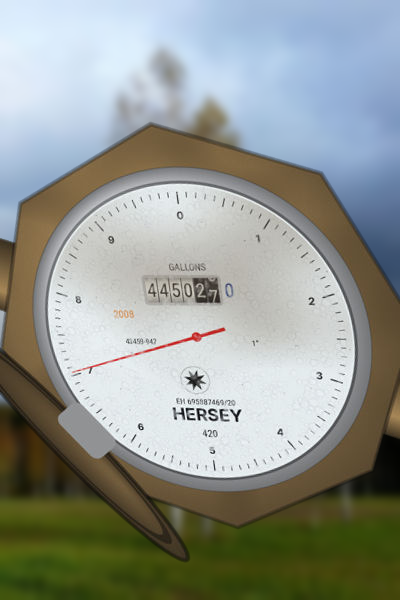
4450267.0 (gal)
